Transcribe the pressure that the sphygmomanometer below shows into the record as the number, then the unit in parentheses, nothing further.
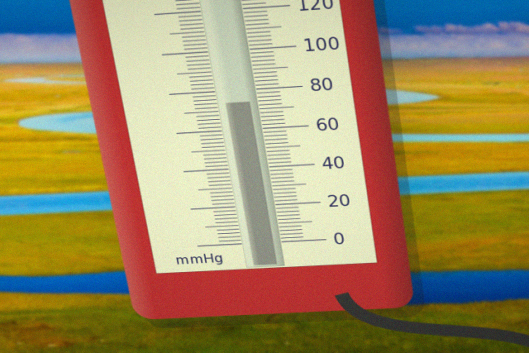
74 (mmHg)
